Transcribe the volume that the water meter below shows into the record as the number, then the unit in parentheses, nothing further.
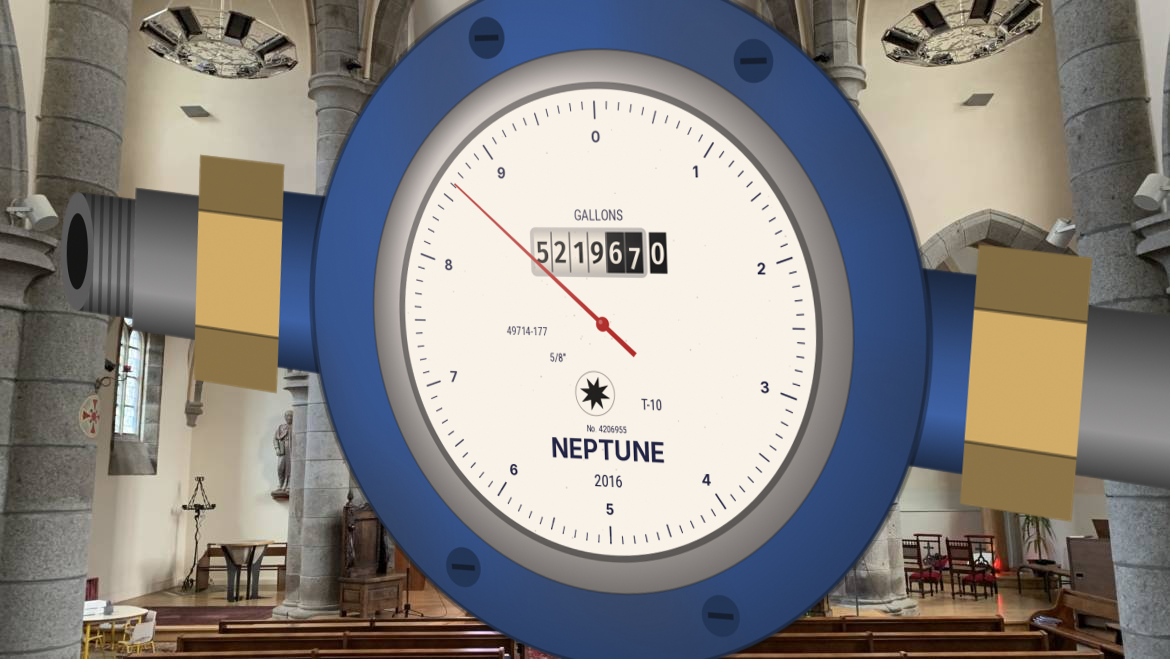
5219668.6 (gal)
